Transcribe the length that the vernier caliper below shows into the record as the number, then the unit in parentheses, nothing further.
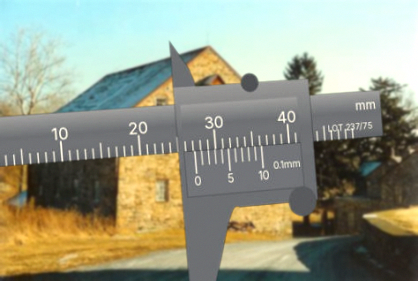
27.2 (mm)
